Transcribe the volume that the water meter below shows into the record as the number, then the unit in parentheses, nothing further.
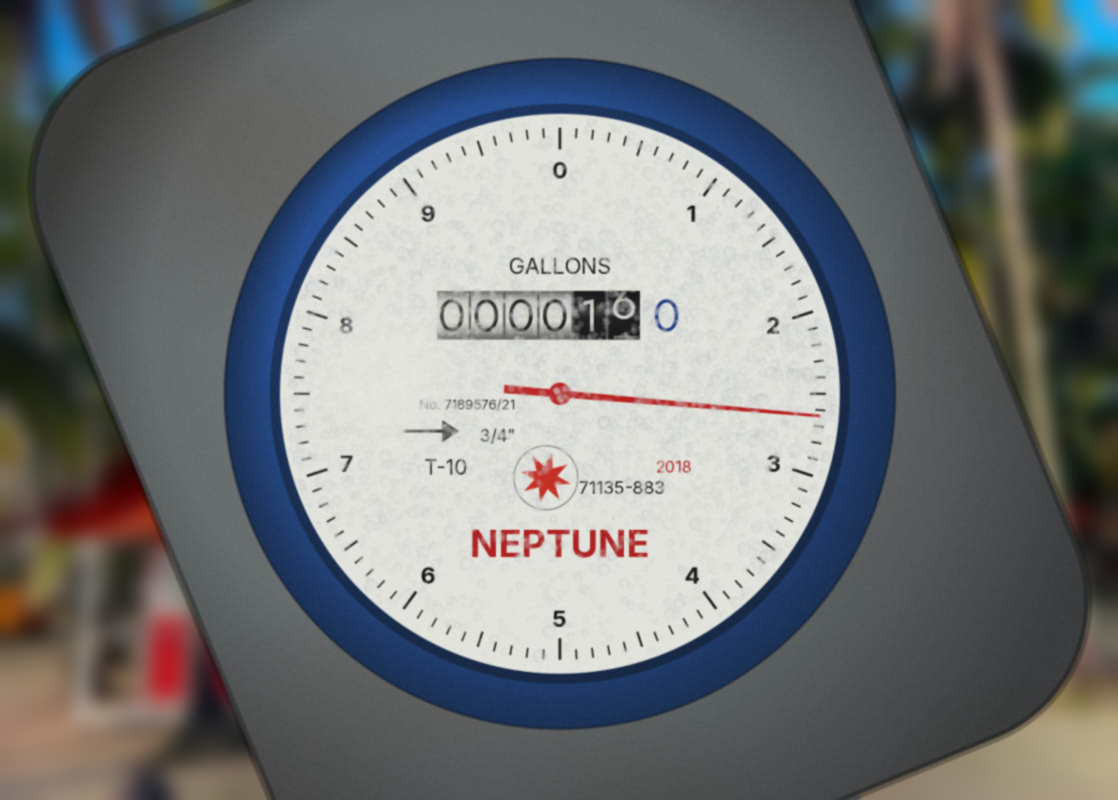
162.6 (gal)
